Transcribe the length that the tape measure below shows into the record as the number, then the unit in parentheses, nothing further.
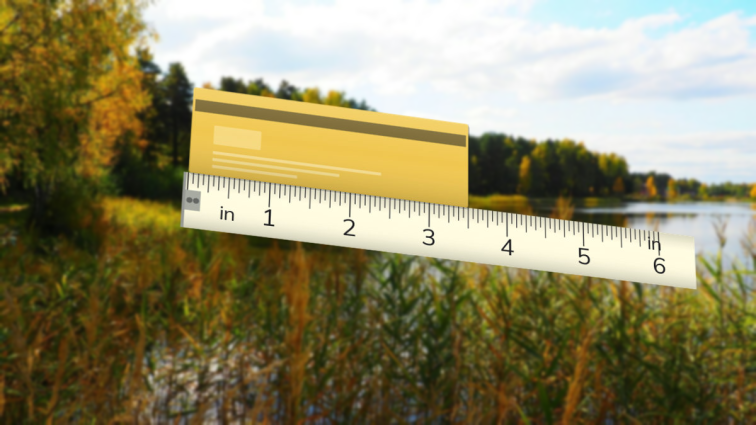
3.5 (in)
